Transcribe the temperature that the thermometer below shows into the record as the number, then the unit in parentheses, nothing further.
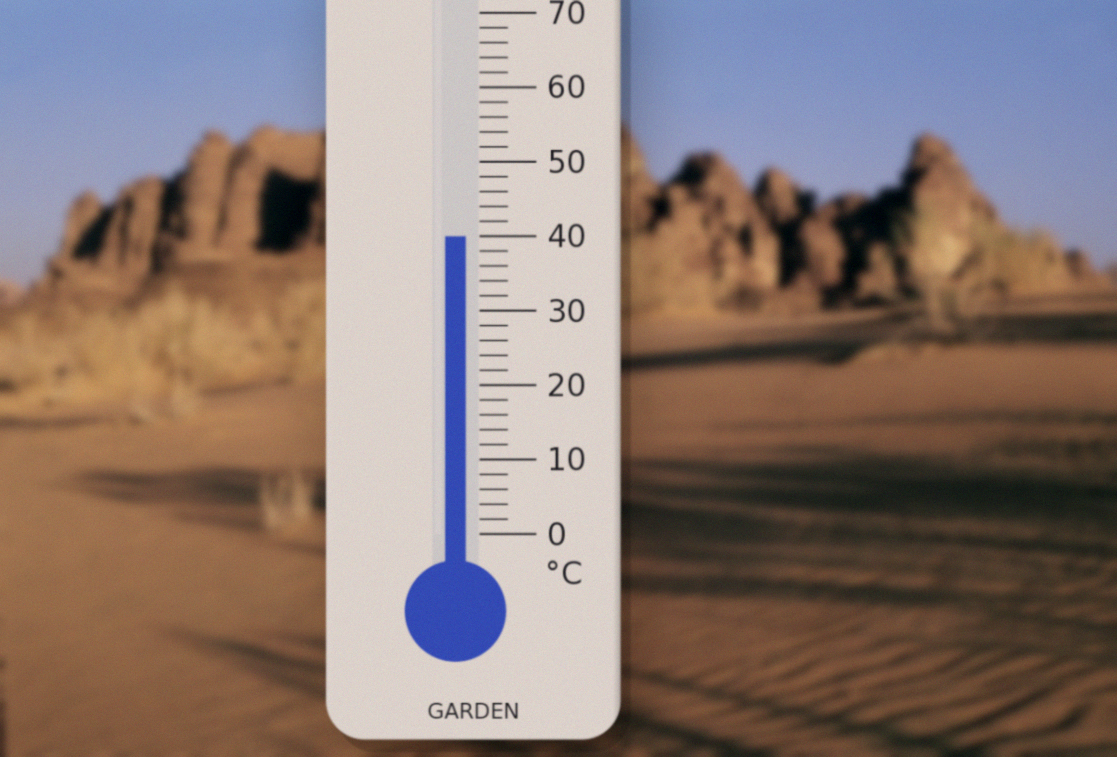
40 (°C)
